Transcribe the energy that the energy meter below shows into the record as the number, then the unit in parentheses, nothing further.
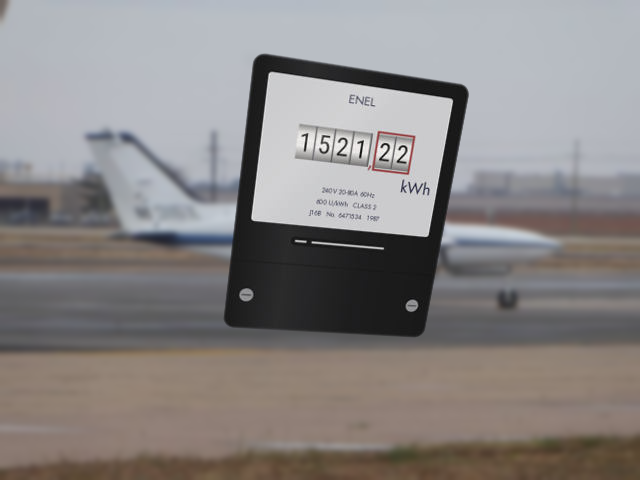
1521.22 (kWh)
